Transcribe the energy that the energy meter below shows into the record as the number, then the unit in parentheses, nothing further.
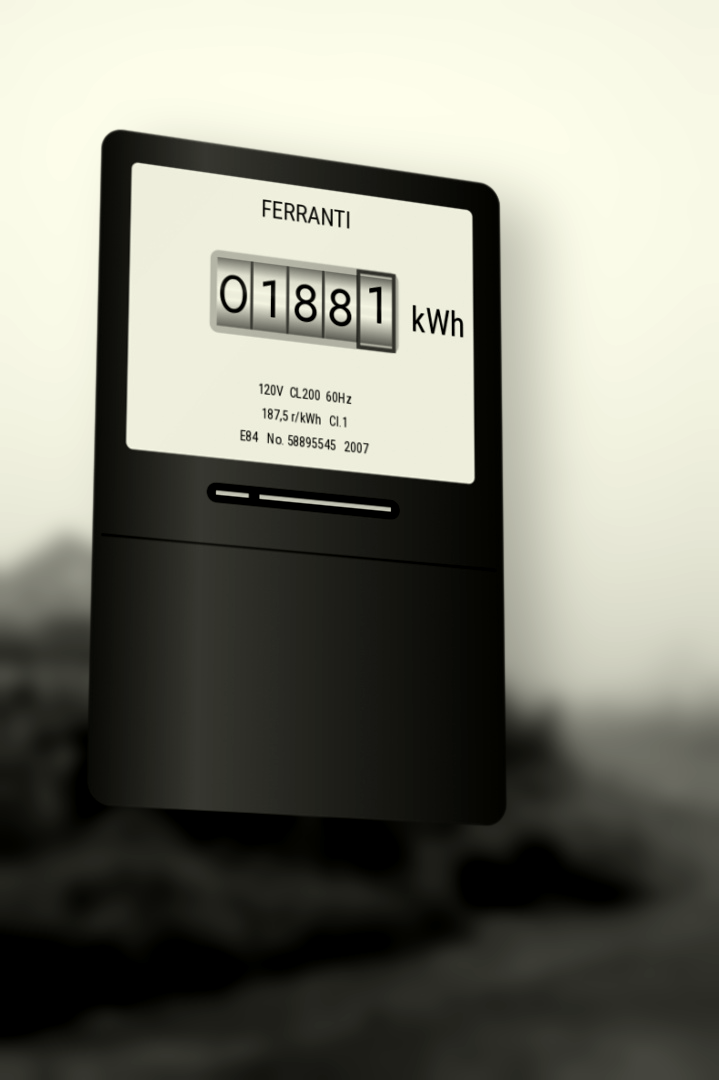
188.1 (kWh)
